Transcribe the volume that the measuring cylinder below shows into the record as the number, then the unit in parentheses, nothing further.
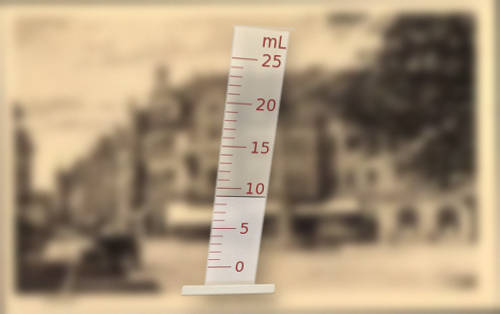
9 (mL)
